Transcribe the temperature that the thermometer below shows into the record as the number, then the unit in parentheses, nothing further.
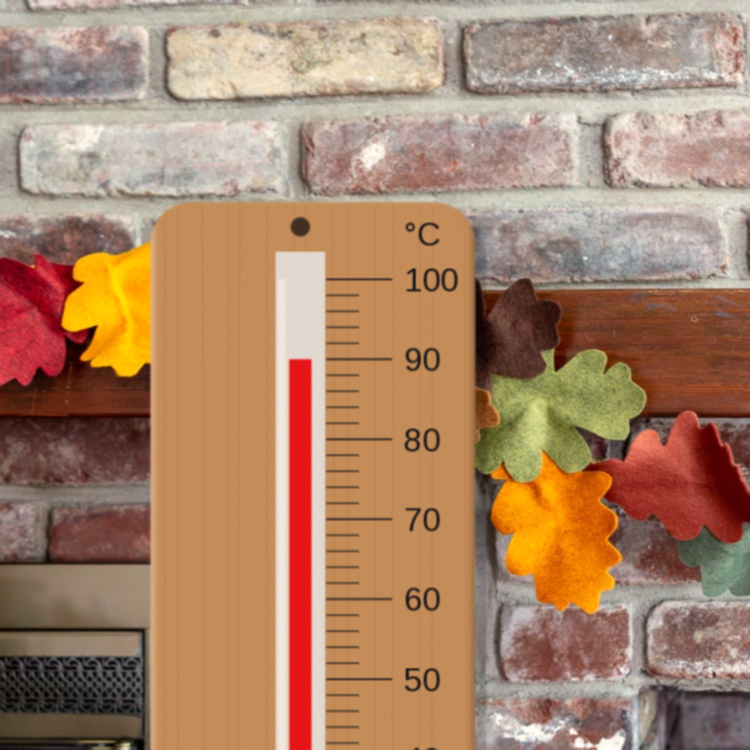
90 (°C)
